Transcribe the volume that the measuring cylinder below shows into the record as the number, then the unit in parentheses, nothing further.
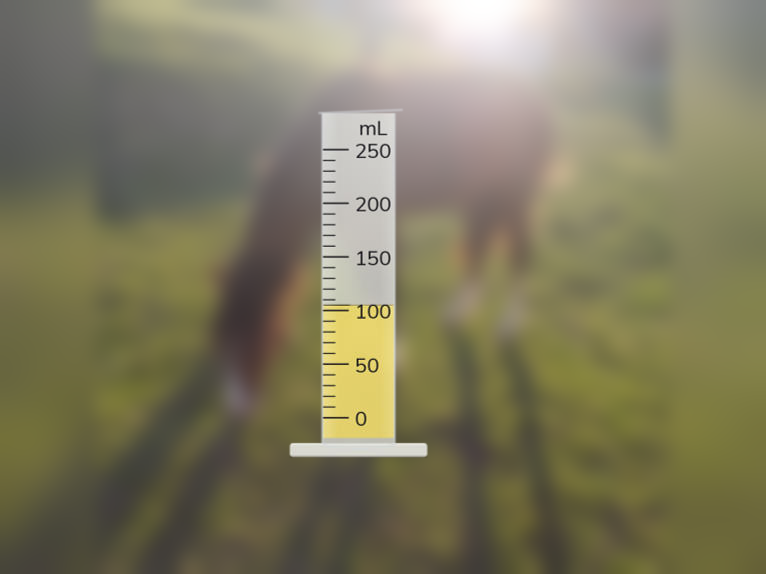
105 (mL)
